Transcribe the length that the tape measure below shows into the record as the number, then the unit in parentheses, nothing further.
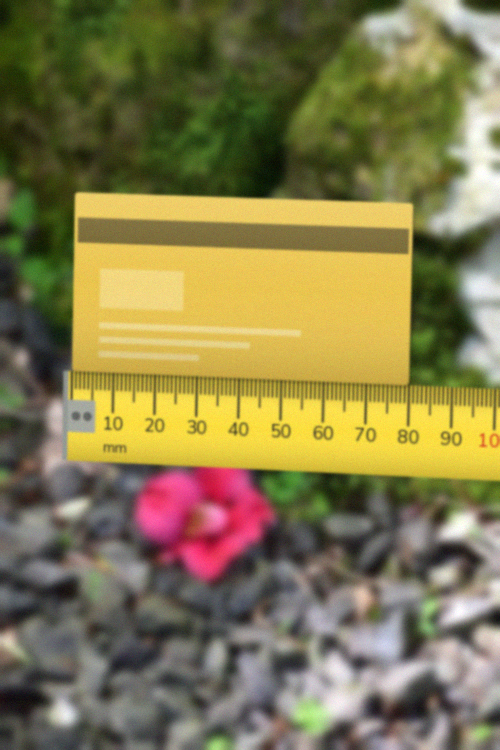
80 (mm)
